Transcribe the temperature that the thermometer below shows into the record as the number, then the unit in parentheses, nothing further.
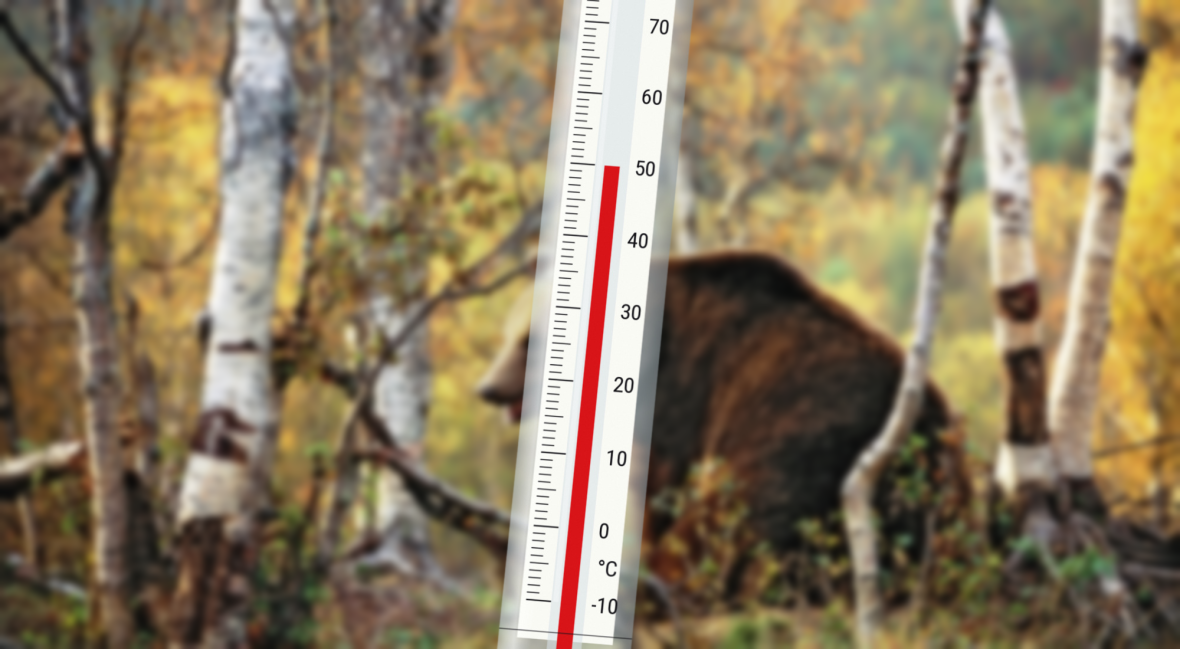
50 (°C)
